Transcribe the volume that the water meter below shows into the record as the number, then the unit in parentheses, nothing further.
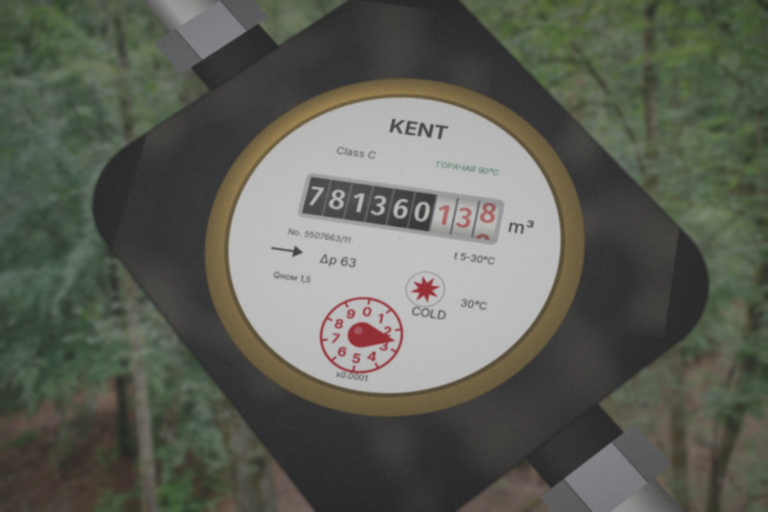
781360.1382 (m³)
